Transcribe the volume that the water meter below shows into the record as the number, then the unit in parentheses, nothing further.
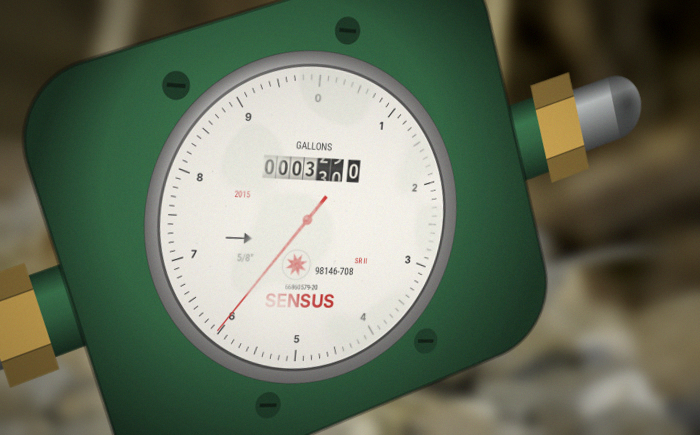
3296.0 (gal)
